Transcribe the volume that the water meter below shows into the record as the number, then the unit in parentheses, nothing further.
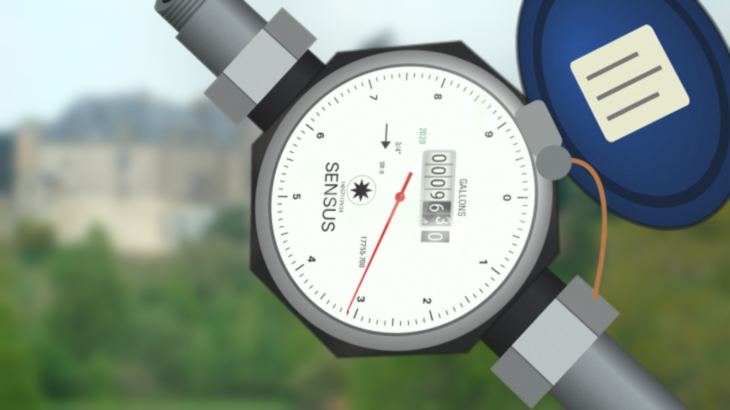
9633.1 (gal)
